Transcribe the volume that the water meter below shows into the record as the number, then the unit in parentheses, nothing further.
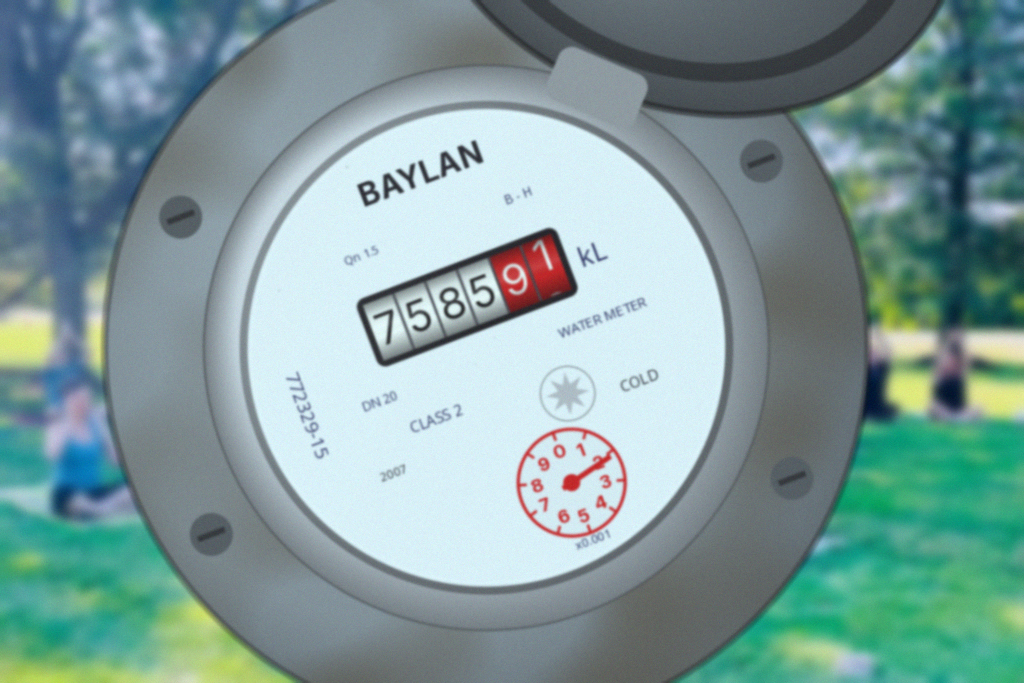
7585.912 (kL)
